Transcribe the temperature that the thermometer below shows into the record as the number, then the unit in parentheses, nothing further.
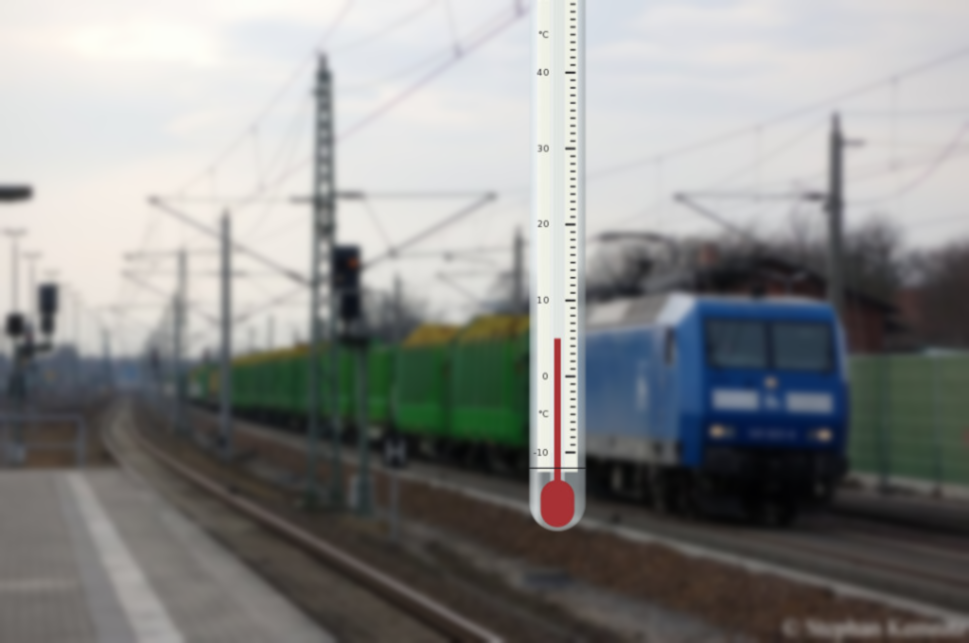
5 (°C)
